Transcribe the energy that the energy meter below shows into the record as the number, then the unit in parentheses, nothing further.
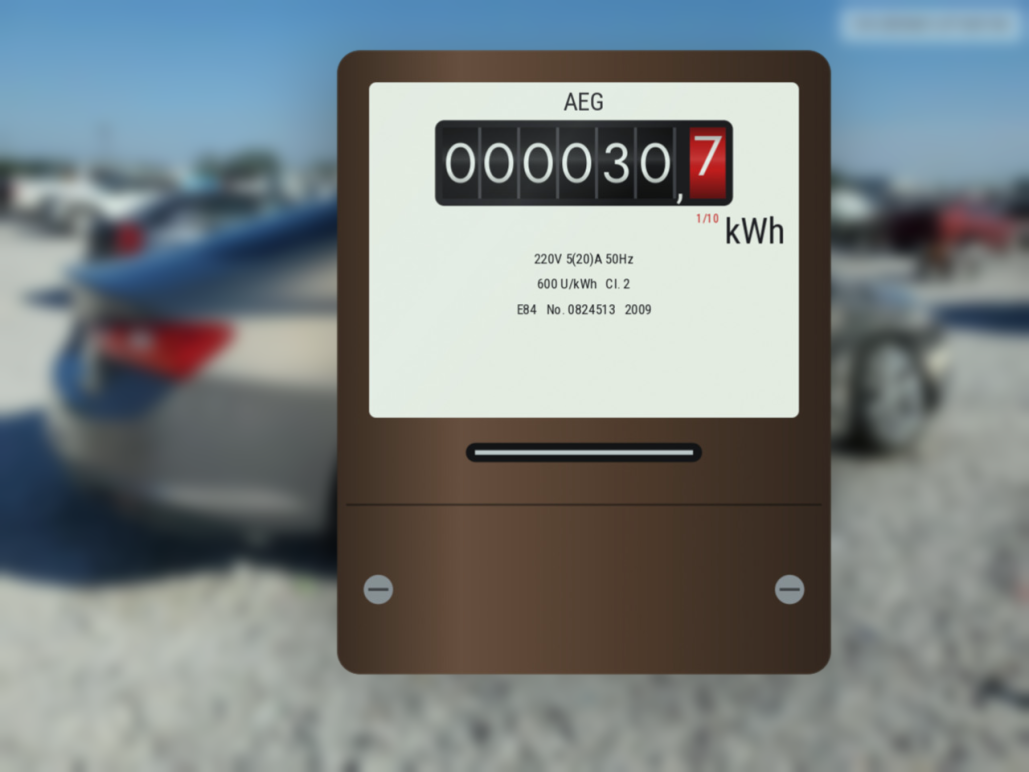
30.7 (kWh)
